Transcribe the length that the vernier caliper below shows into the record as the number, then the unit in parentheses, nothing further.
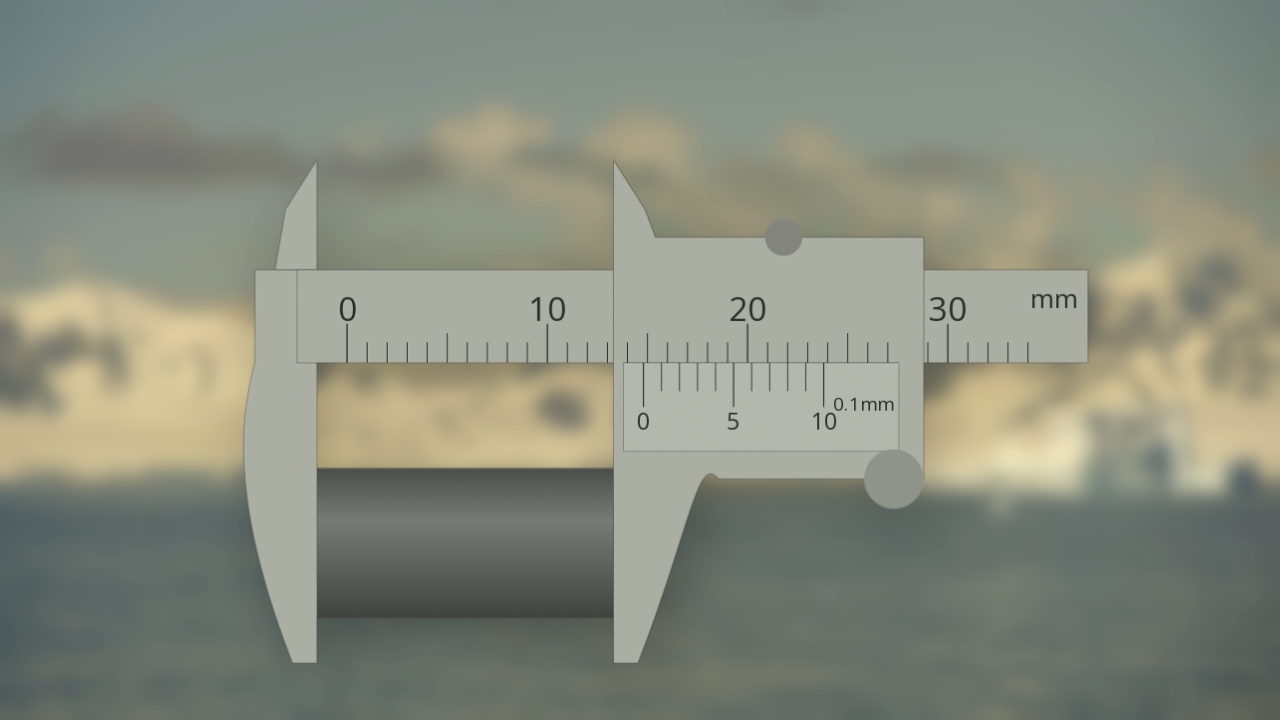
14.8 (mm)
